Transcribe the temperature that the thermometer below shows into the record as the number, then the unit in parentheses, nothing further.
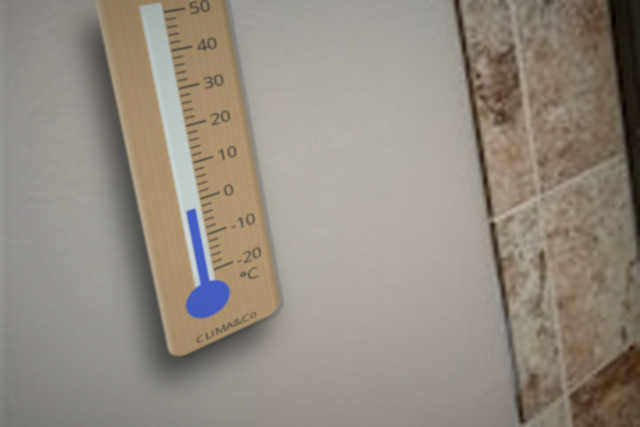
-2 (°C)
